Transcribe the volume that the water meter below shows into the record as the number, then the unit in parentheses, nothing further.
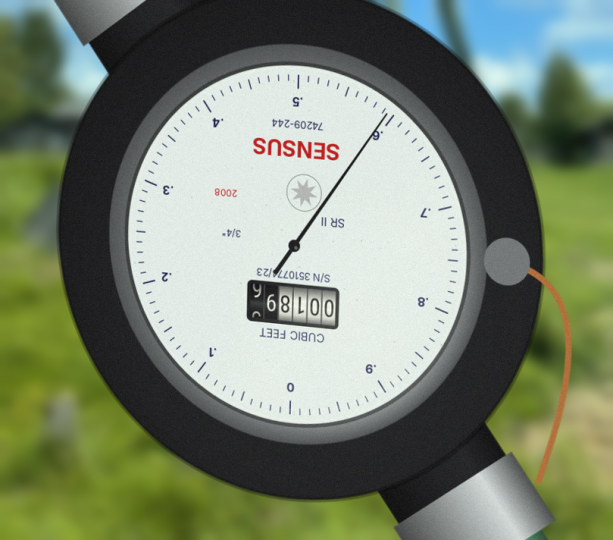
1895.59 (ft³)
